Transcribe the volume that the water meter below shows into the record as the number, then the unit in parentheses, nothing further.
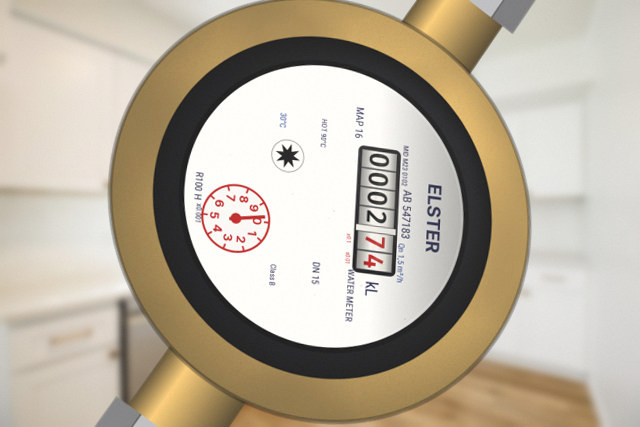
2.739 (kL)
